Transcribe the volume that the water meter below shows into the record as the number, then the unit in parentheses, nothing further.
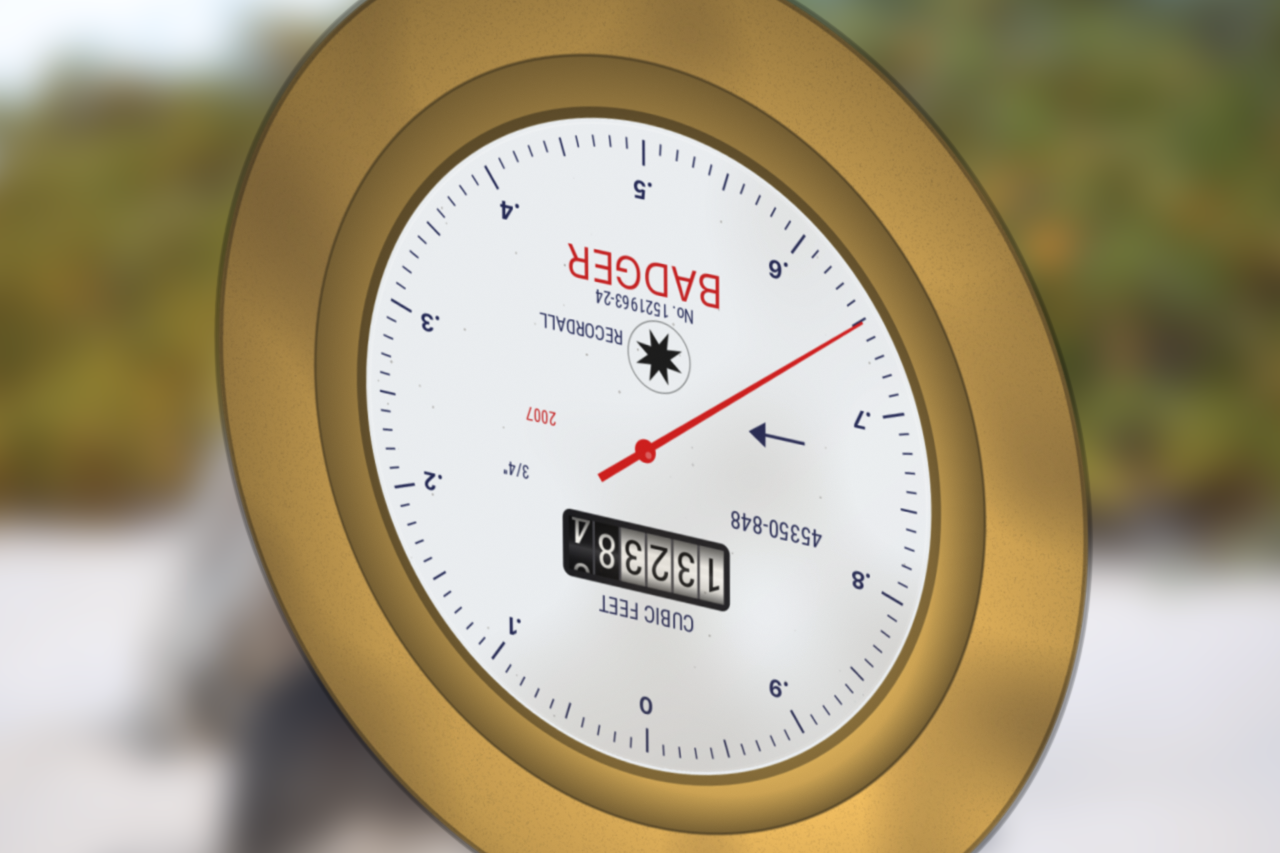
132383.65 (ft³)
